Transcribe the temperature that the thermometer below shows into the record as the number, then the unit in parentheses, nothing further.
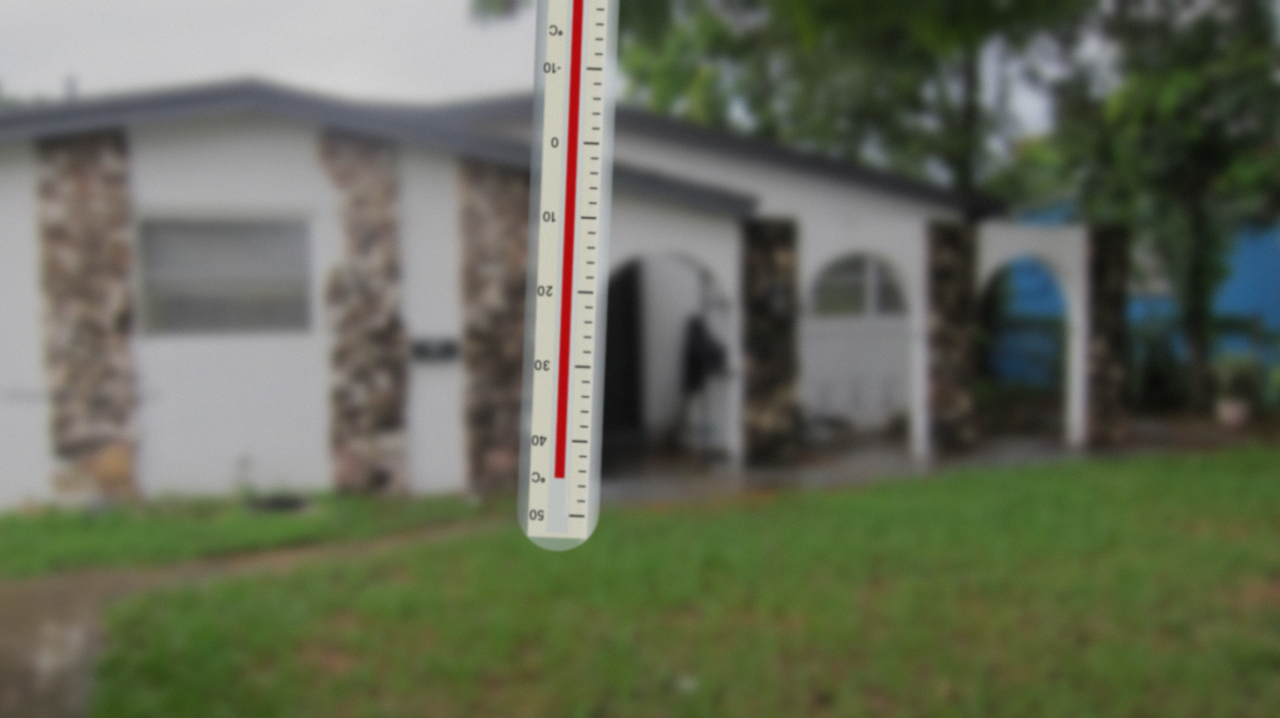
45 (°C)
